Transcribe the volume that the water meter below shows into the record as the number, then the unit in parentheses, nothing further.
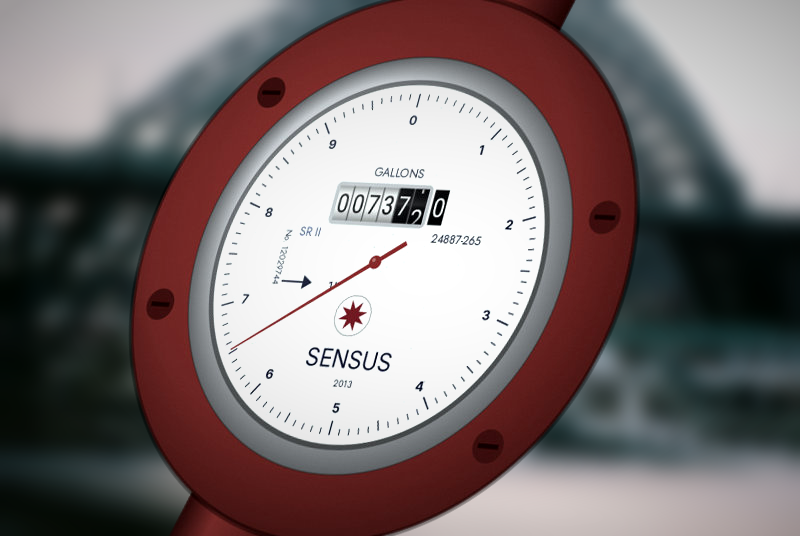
73716.5 (gal)
